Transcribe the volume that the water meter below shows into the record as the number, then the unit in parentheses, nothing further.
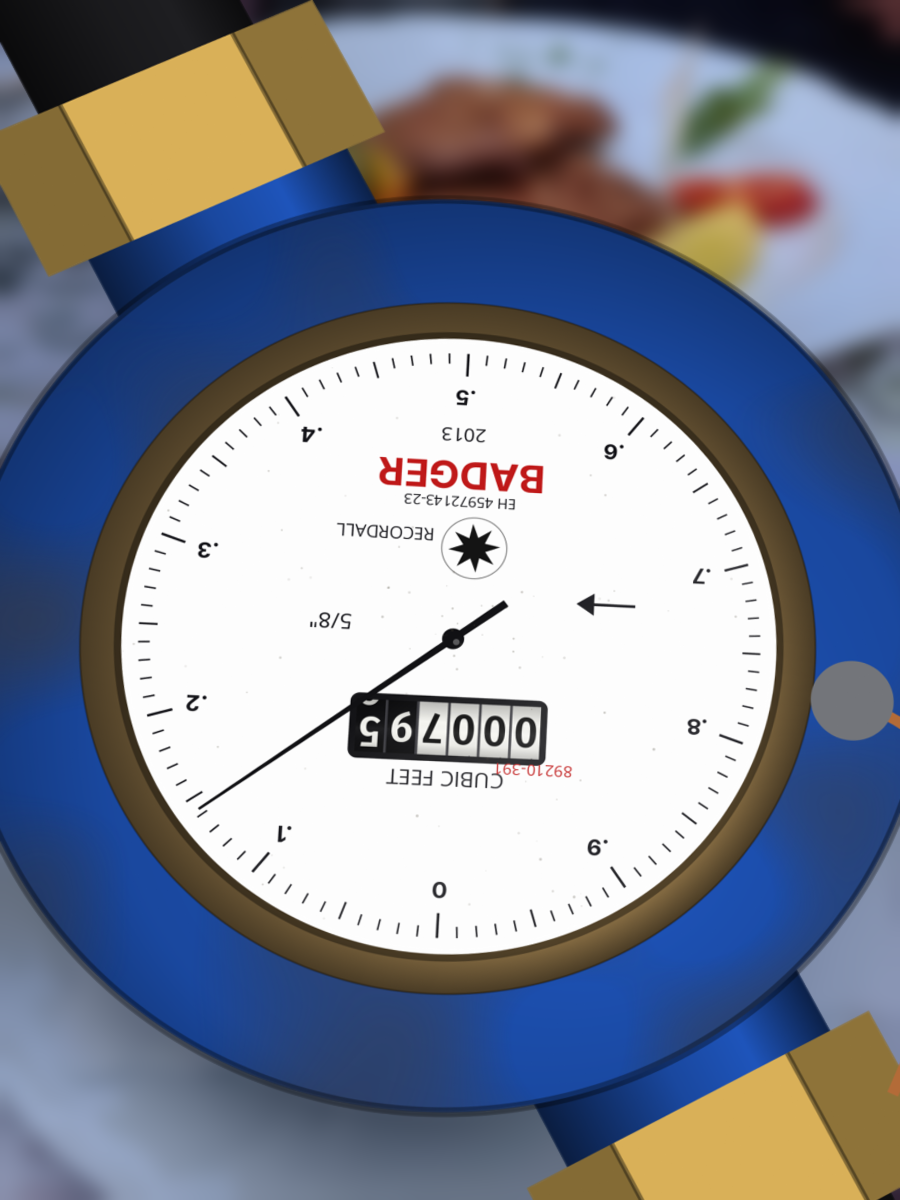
795.14 (ft³)
